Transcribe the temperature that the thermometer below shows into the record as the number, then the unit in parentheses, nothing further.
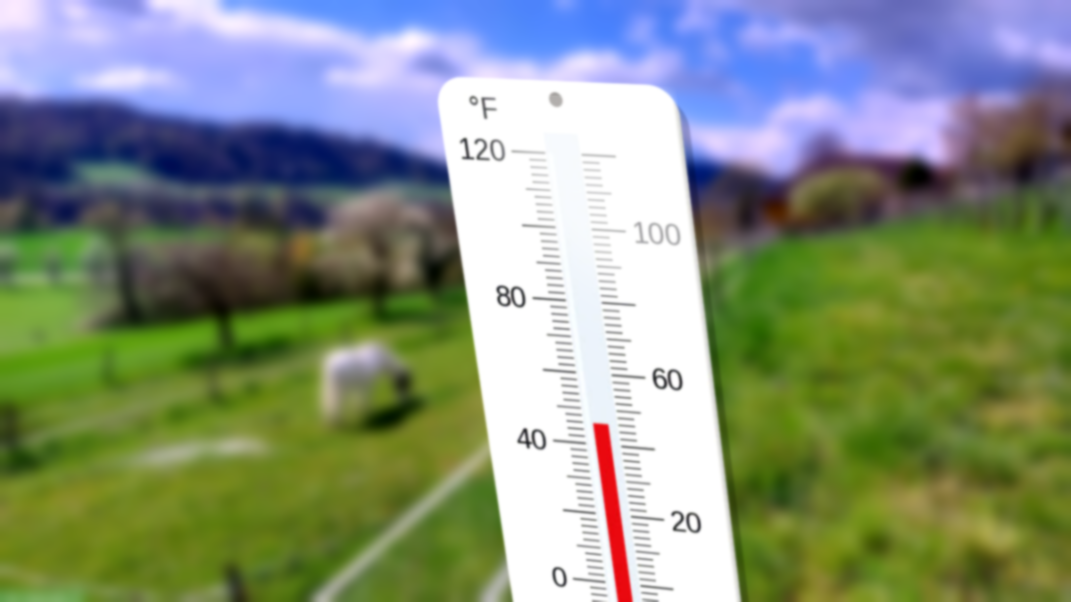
46 (°F)
